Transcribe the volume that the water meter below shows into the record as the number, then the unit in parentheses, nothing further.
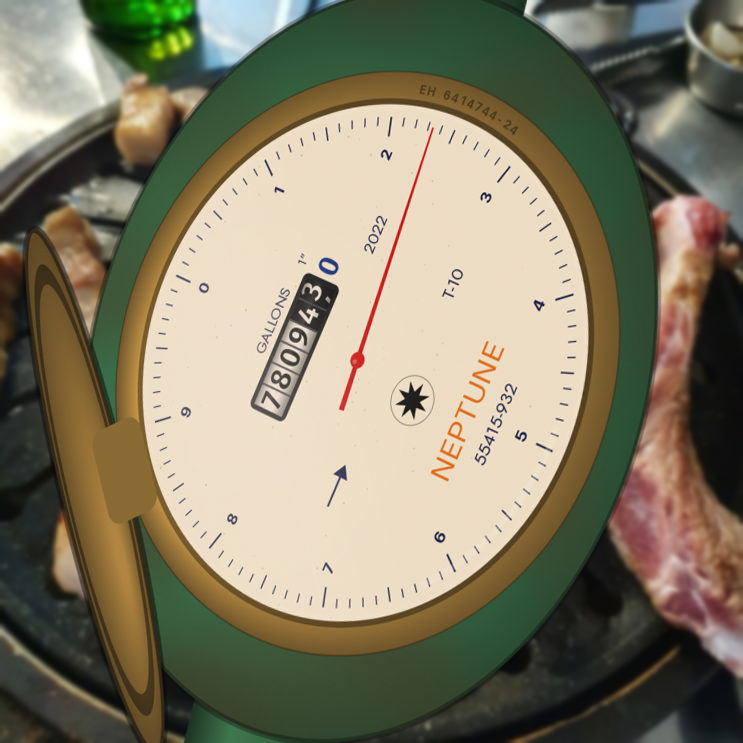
7809432.3 (gal)
